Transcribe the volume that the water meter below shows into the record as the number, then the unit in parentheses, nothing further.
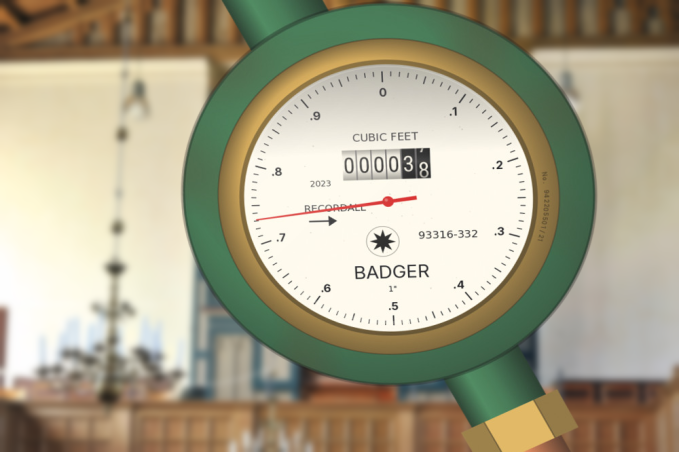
37.73 (ft³)
